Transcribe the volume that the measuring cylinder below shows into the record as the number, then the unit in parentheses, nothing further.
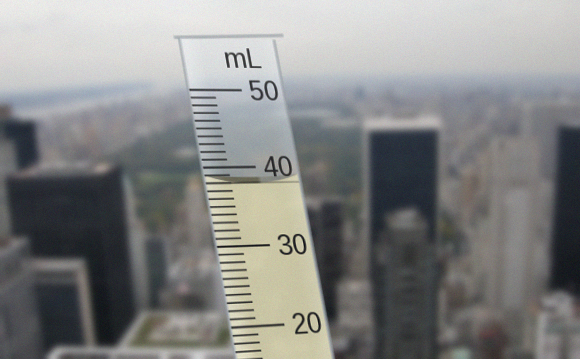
38 (mL)
